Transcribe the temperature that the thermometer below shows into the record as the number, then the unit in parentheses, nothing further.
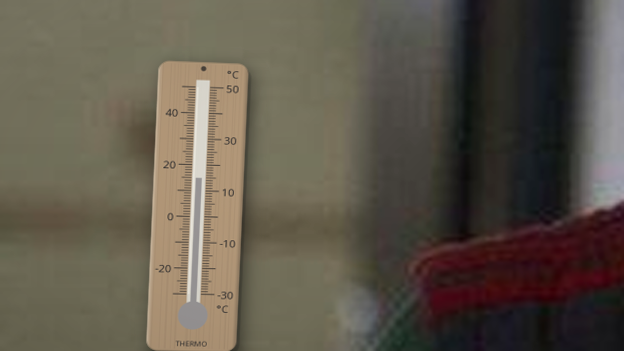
15 (°C)
